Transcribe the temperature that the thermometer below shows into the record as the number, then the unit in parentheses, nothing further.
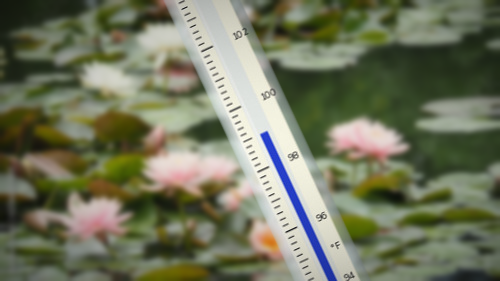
99 (°F)
